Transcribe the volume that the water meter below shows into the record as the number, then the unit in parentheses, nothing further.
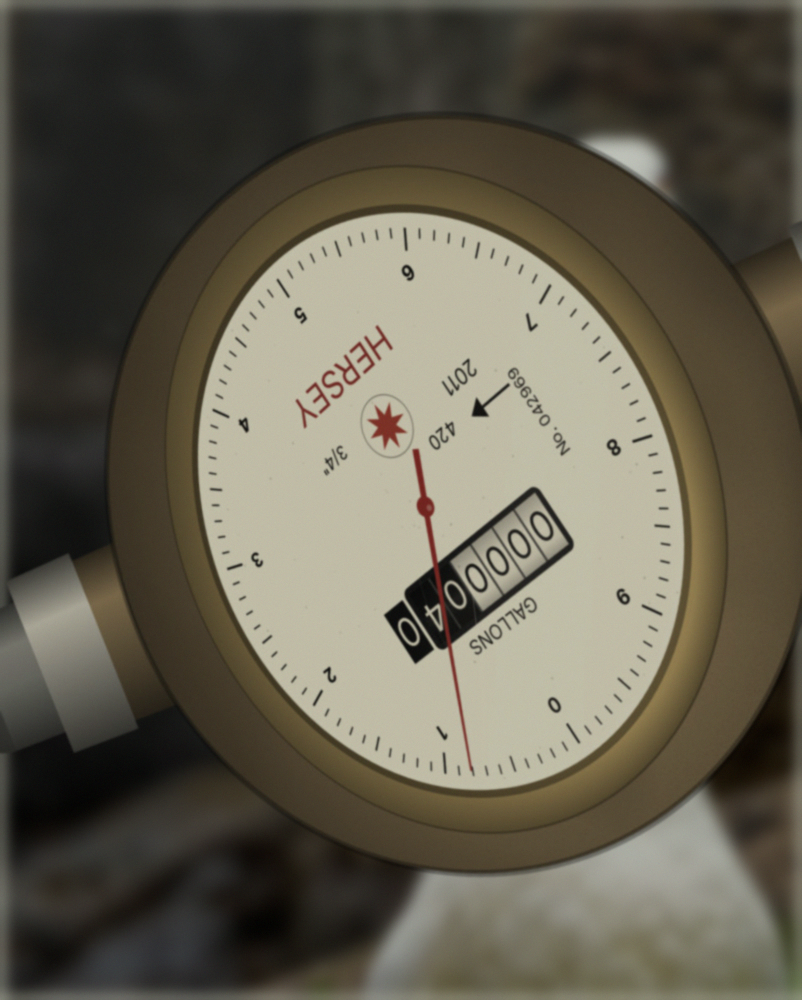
40.8 (gal)
